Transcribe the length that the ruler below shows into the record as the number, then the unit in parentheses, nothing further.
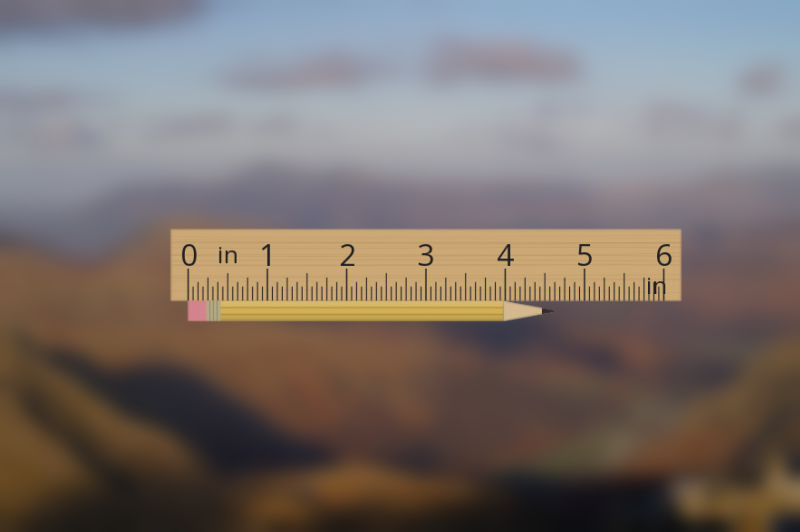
4.625 (in)
